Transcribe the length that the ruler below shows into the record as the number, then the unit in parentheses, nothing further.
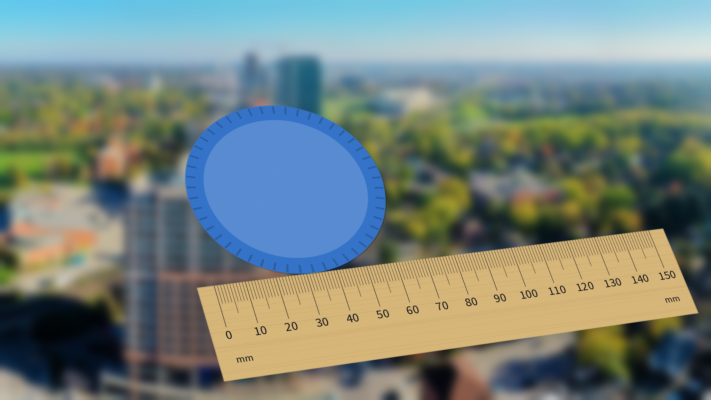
65 (mm)
